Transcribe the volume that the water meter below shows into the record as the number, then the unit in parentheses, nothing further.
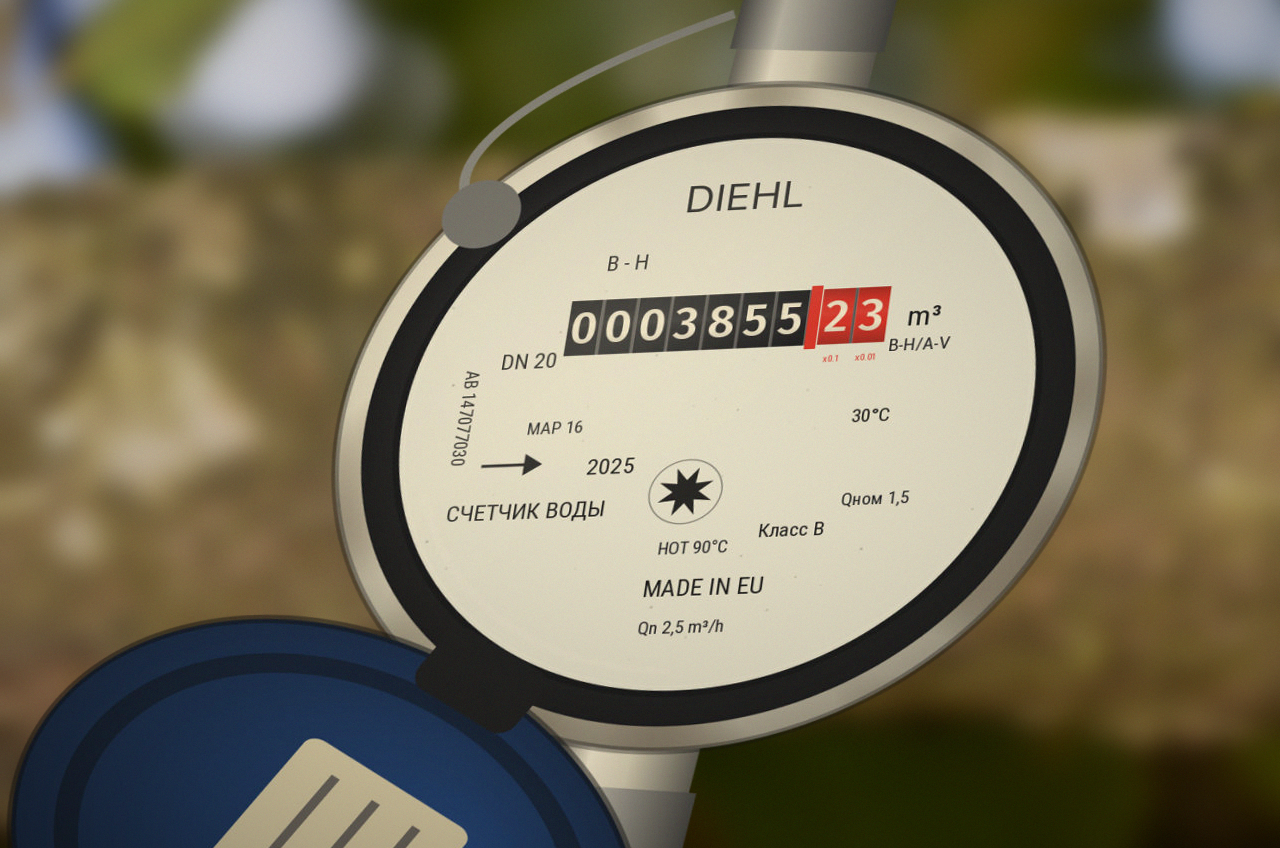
3855.23 (m³)
